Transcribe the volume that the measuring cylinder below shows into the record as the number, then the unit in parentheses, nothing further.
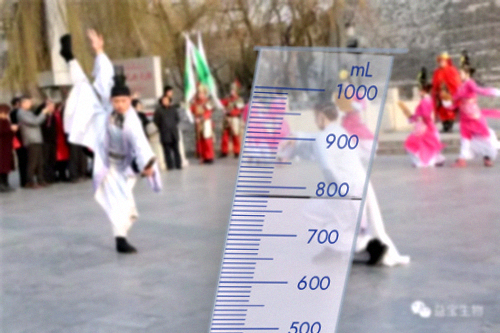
780 (mL)
